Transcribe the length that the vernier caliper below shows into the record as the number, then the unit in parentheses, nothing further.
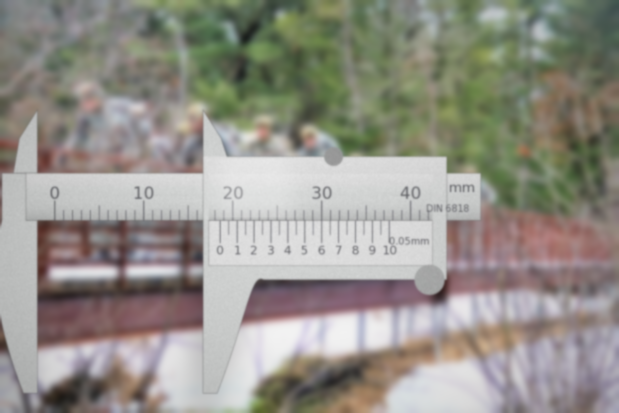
18.6 (mm)
